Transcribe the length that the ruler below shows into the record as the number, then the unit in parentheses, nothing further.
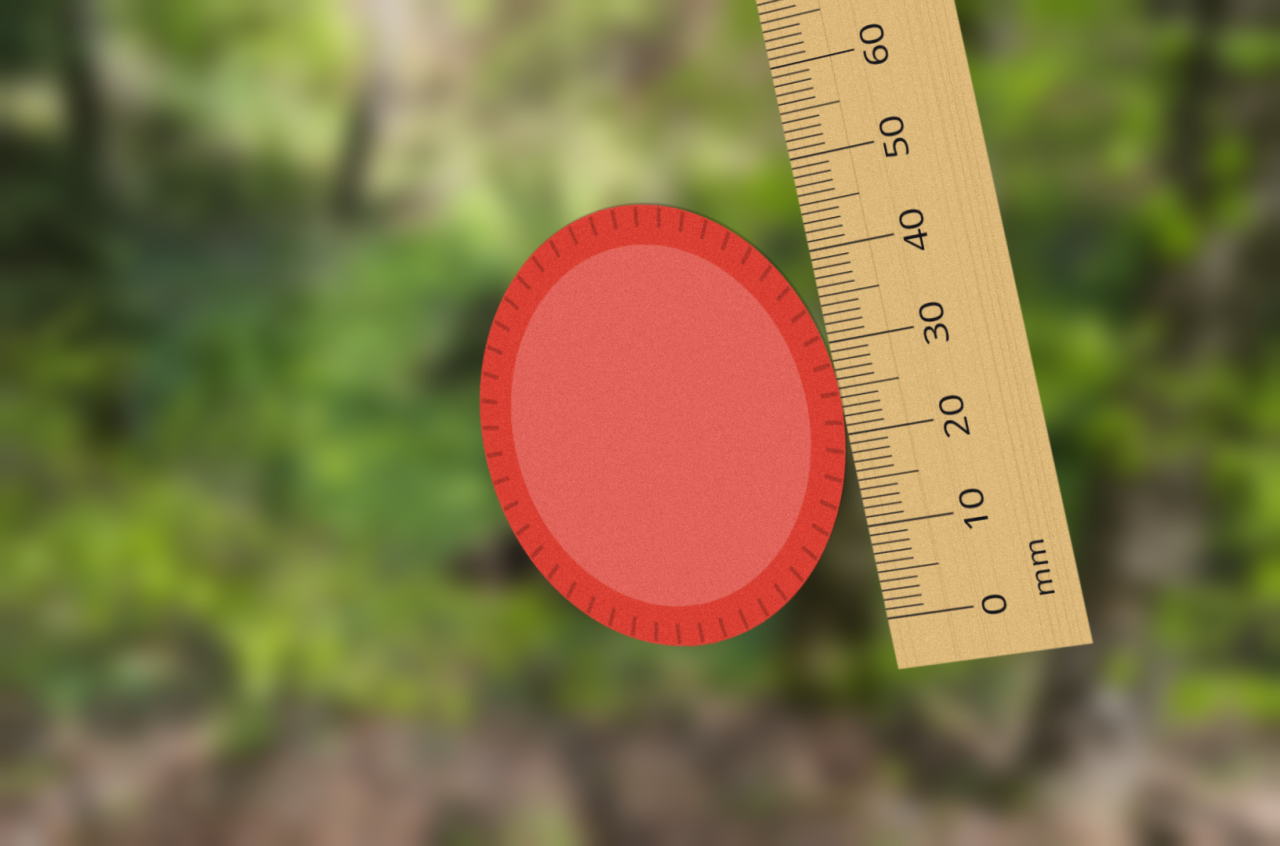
49 (mm)
